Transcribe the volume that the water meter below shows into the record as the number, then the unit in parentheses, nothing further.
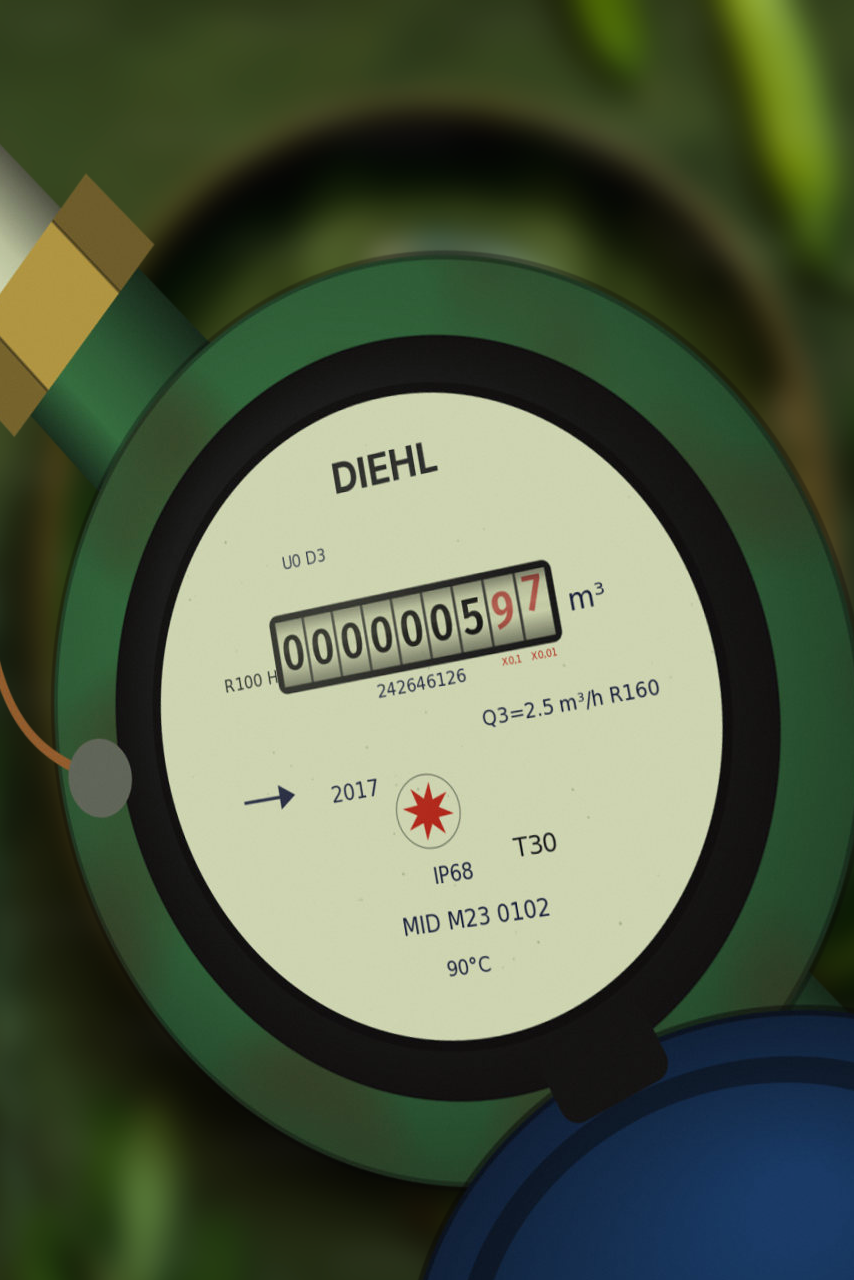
5.97 (m³)
